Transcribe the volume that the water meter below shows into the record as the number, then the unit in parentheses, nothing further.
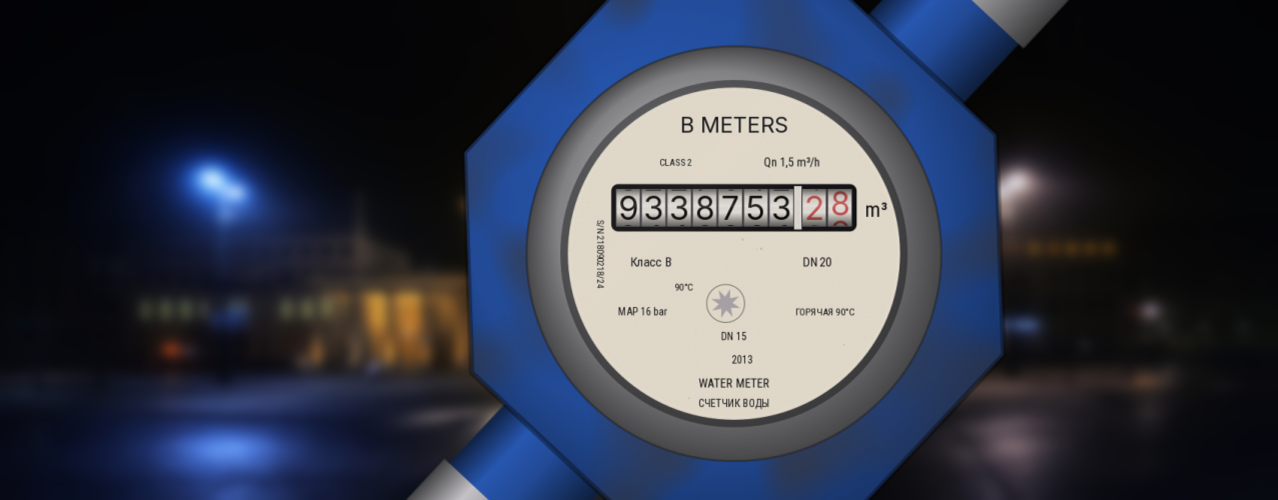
9338753.28 (m³)
